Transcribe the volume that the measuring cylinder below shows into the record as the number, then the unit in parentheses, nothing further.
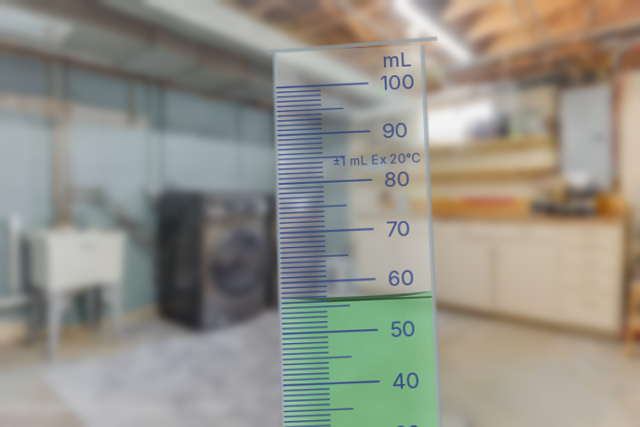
56 (mL)
